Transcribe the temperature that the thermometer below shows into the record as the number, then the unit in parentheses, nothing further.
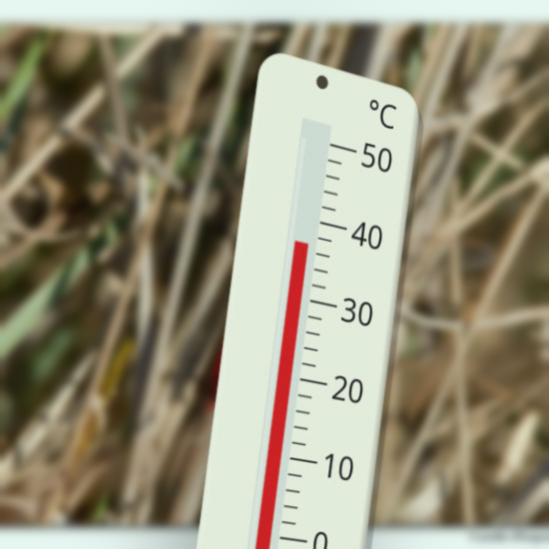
37 (°C)
